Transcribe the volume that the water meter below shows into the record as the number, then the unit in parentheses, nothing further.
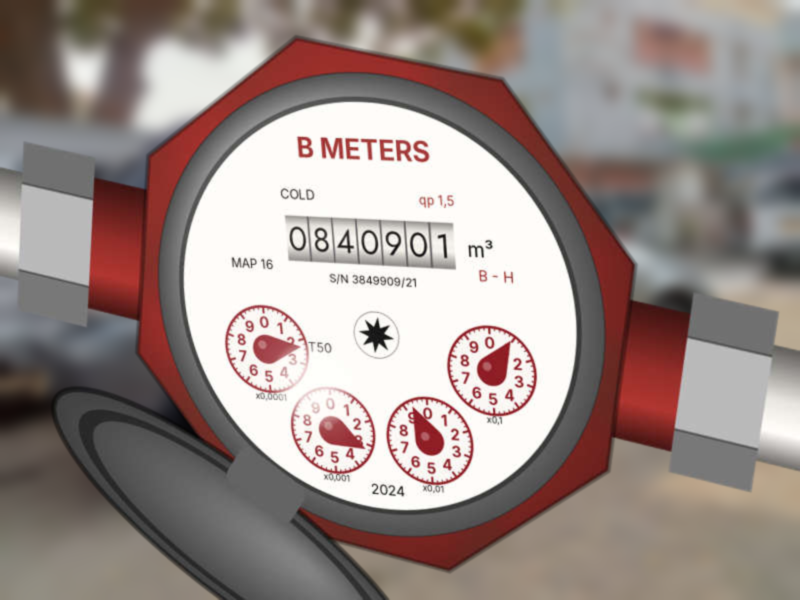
840901.0932 (m³)
